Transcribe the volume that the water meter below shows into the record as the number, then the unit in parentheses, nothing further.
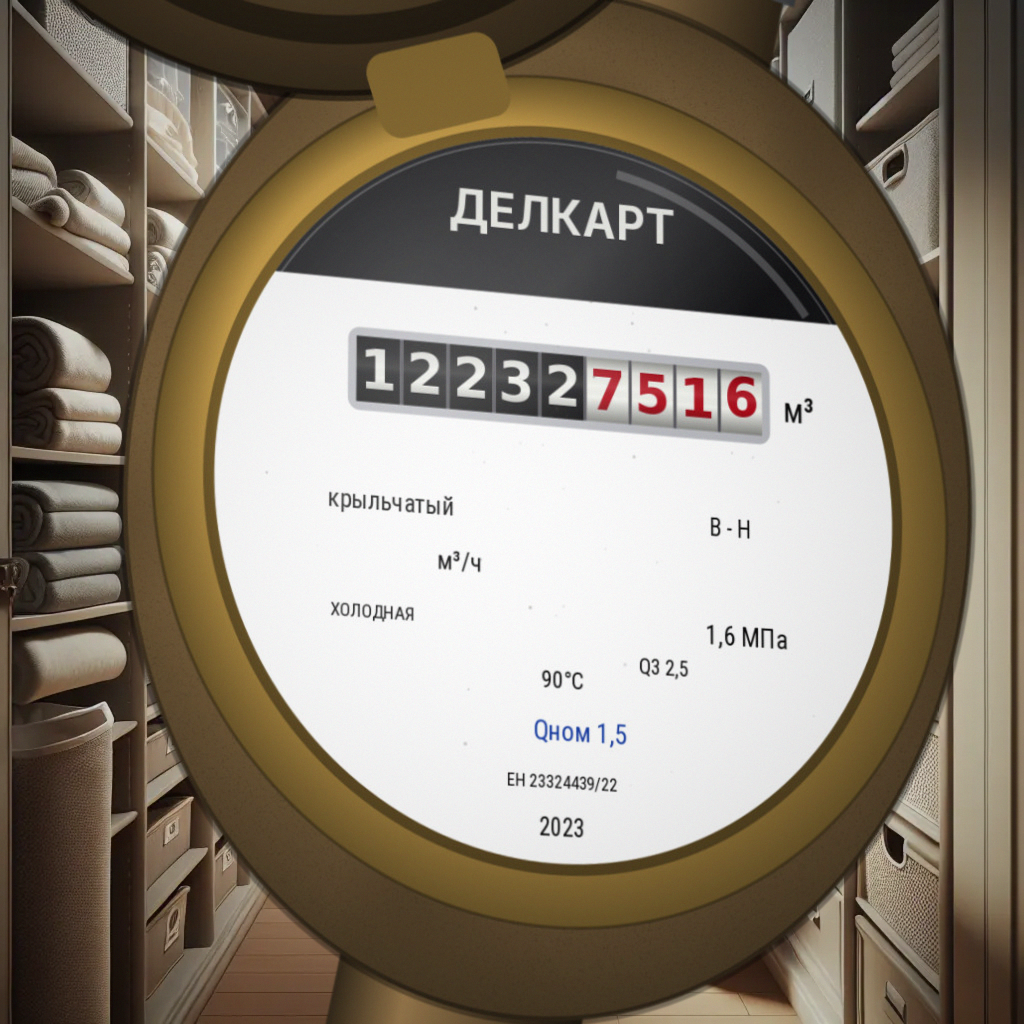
12232.7516 (m³)
